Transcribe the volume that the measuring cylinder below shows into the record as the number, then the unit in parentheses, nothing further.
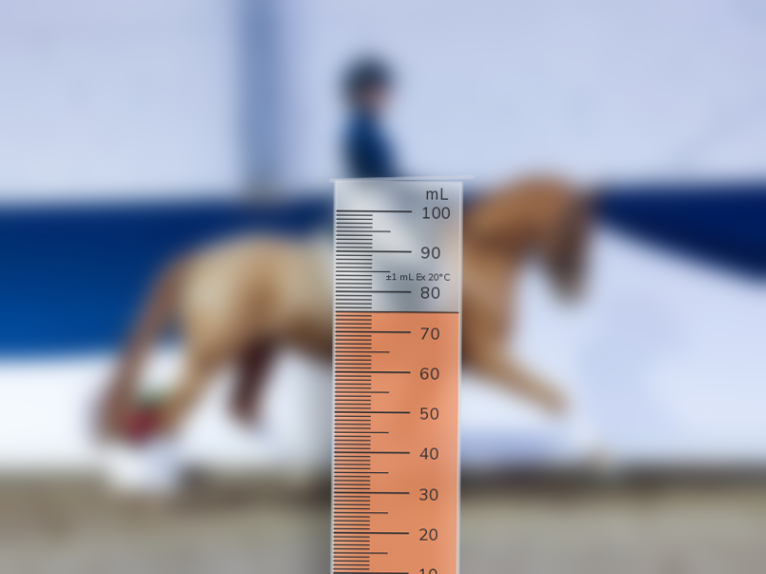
75 (mL)
